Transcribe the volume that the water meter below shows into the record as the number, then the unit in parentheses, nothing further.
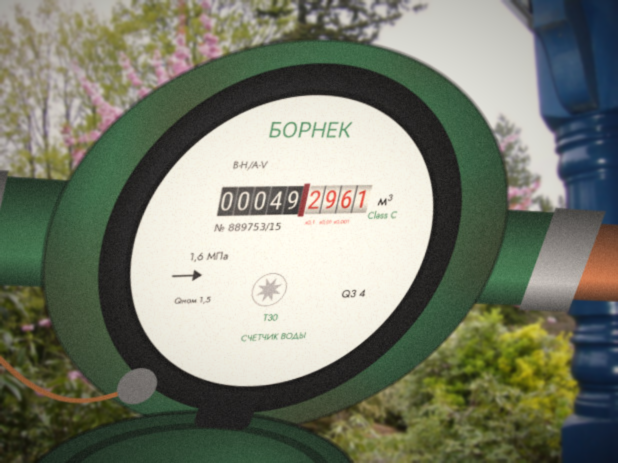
49.2961 (m³)
